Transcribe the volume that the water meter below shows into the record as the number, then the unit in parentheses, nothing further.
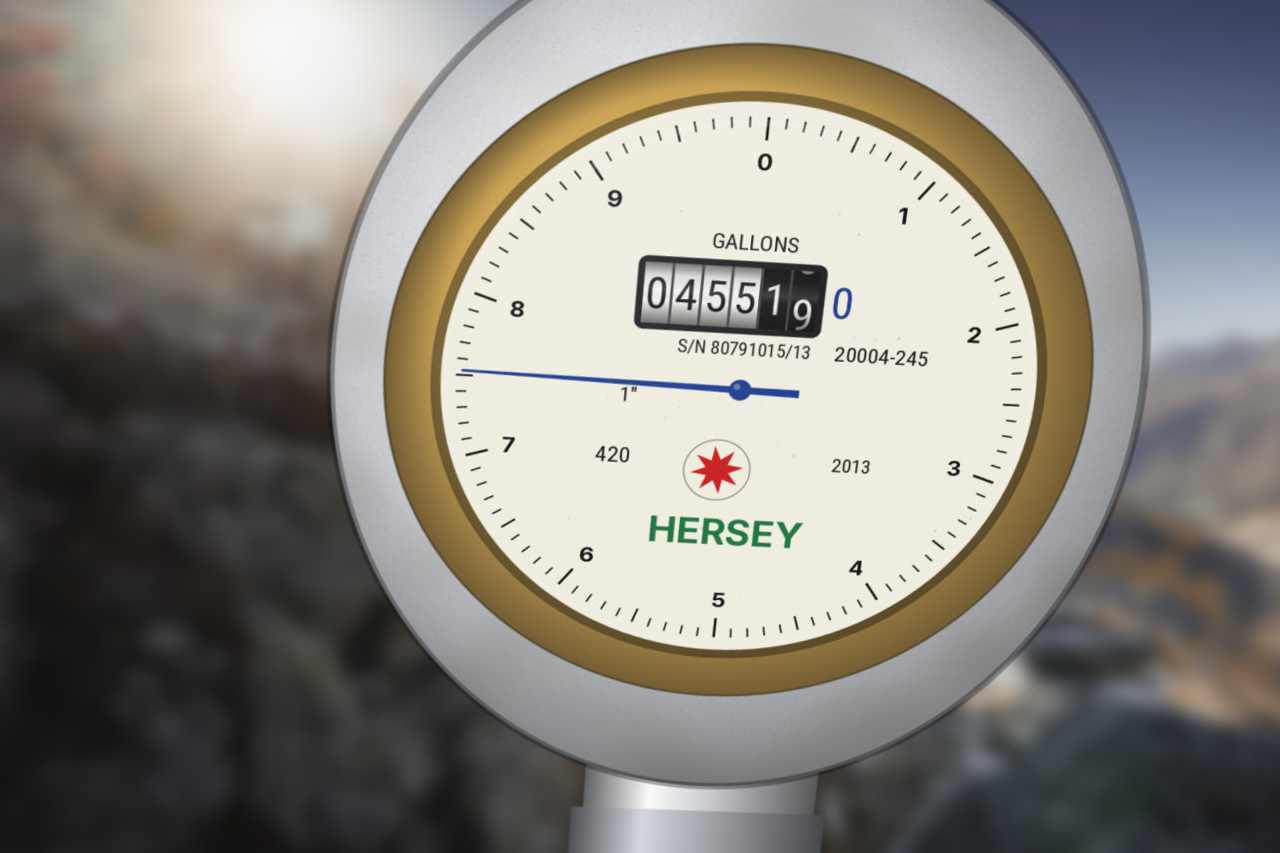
455187.5 (gal)
